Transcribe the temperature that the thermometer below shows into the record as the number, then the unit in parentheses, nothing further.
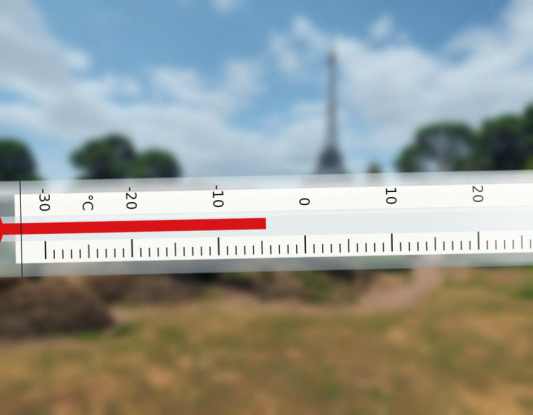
-4.5 (°C)
